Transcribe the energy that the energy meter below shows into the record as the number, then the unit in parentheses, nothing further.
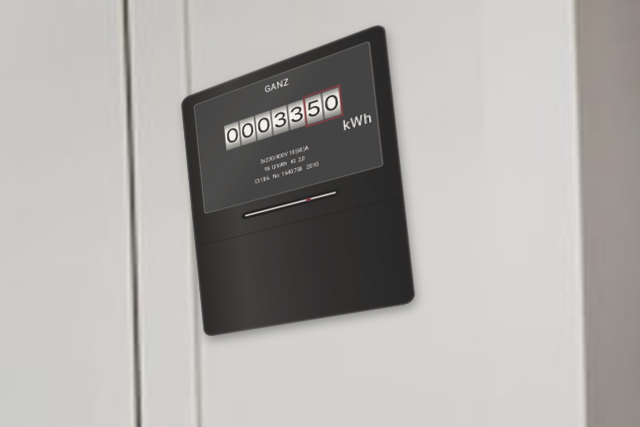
33.50 (kWh)
